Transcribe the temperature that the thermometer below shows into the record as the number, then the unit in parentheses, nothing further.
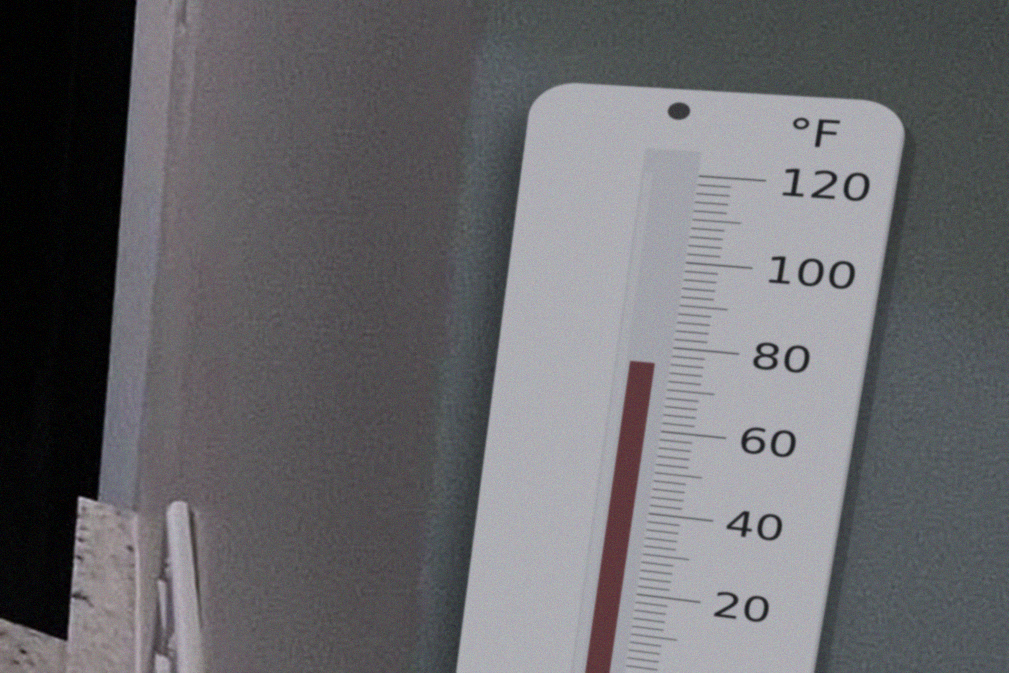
76 (°F)
